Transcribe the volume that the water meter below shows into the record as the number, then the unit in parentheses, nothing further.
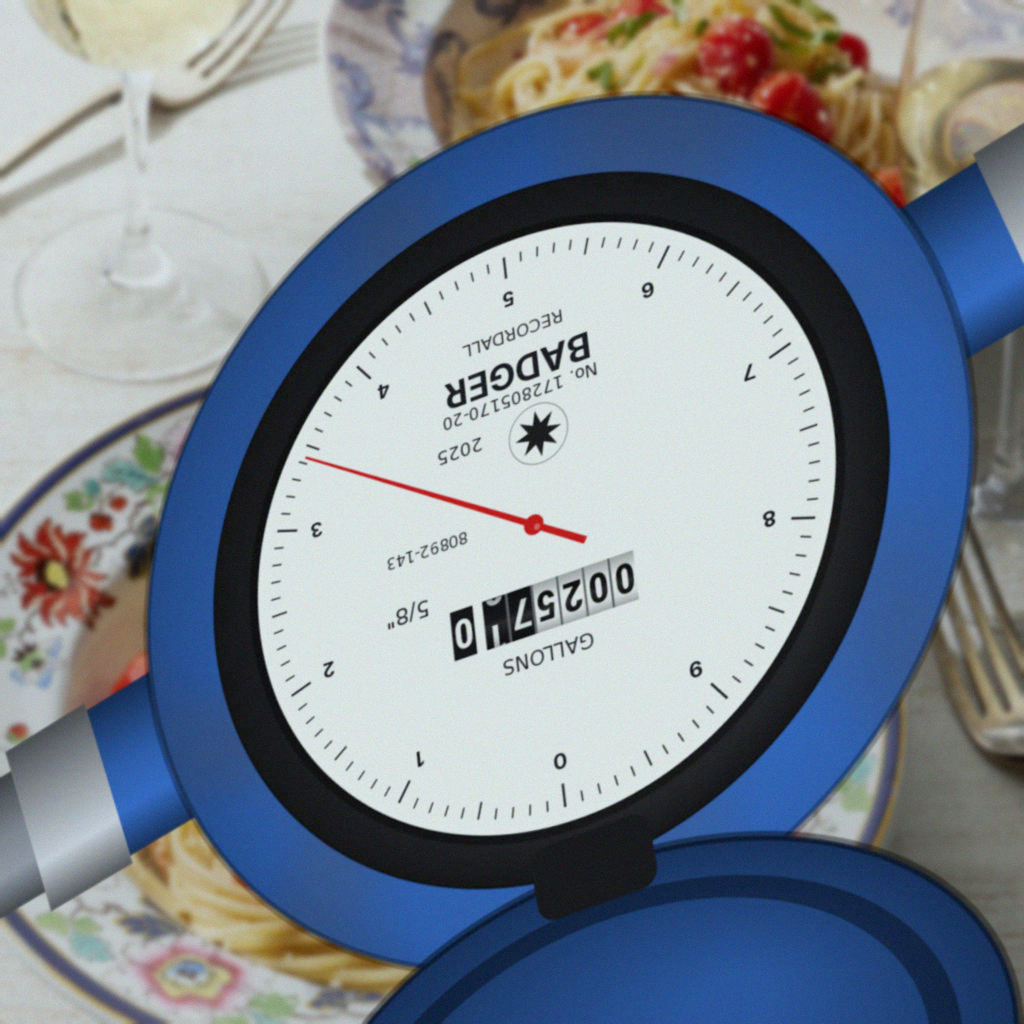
25713.4 (gal)
